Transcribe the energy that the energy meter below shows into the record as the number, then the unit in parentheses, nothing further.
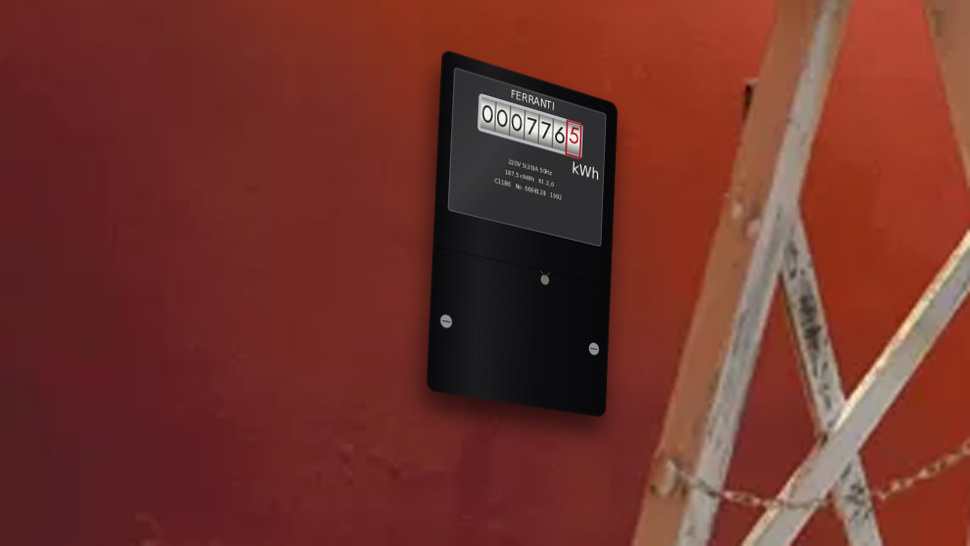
776.5 (kWh)
